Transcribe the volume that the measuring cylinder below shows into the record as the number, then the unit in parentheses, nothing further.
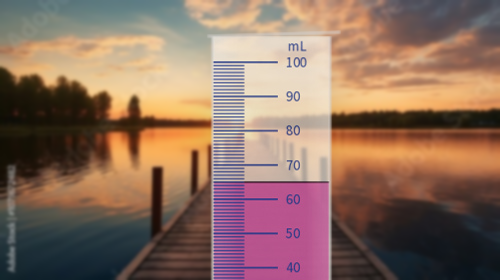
65 (mL)
